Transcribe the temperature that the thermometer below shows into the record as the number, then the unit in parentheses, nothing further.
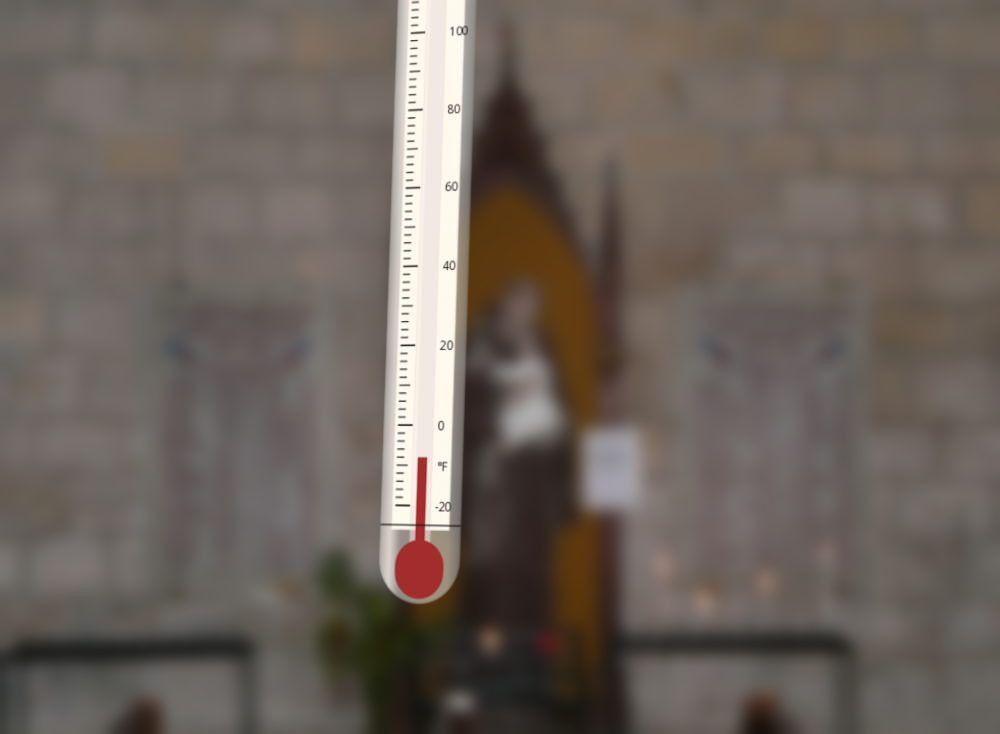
-8 (°F)
